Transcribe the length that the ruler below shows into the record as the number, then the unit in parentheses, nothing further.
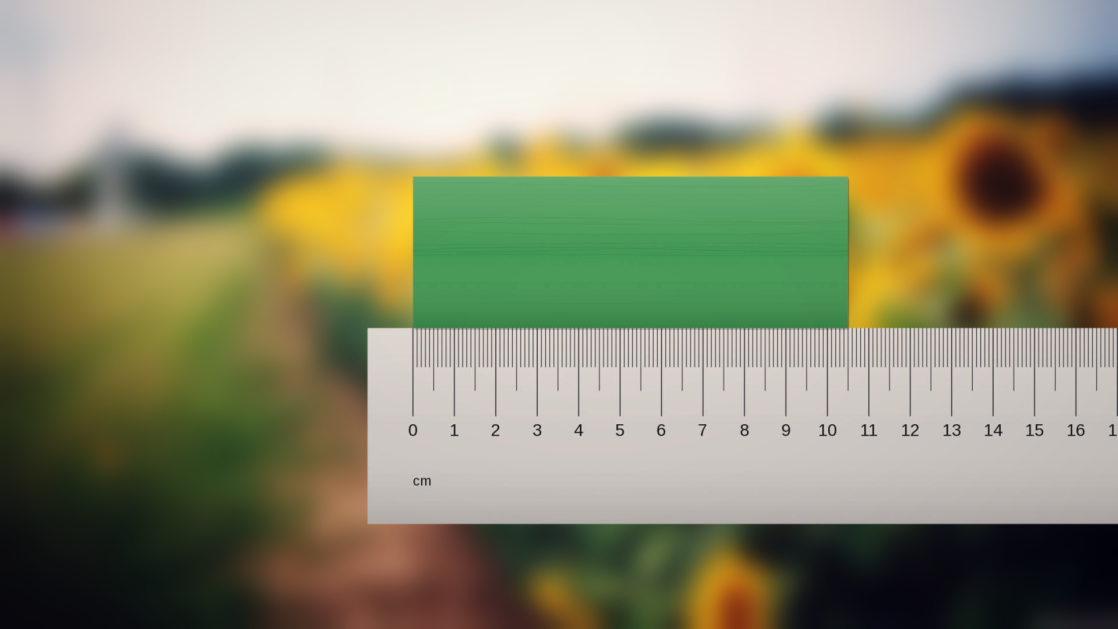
10.5 (cm)
